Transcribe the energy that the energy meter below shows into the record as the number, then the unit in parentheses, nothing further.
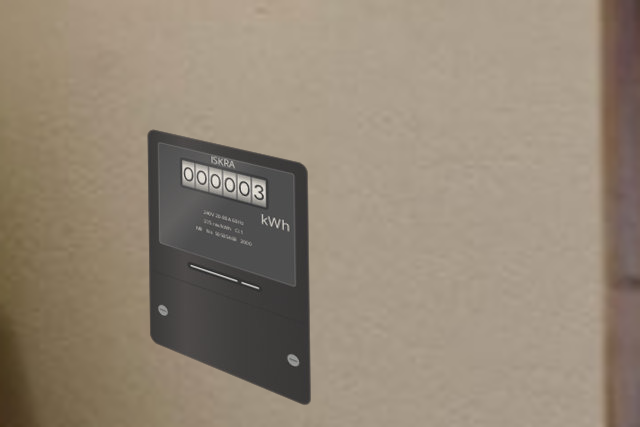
3 (kWh)
